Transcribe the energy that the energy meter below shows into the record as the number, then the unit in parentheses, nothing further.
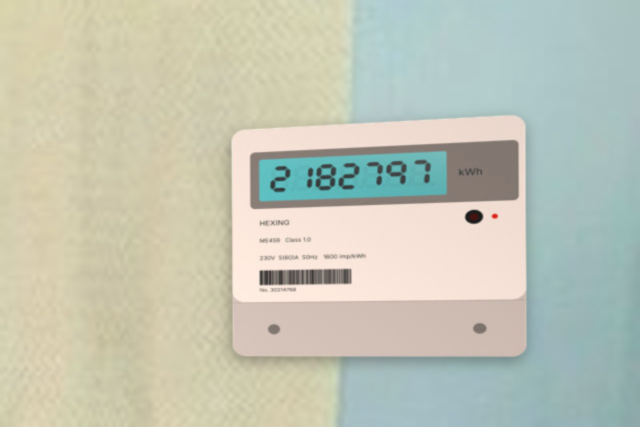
2182797 (kWh)
